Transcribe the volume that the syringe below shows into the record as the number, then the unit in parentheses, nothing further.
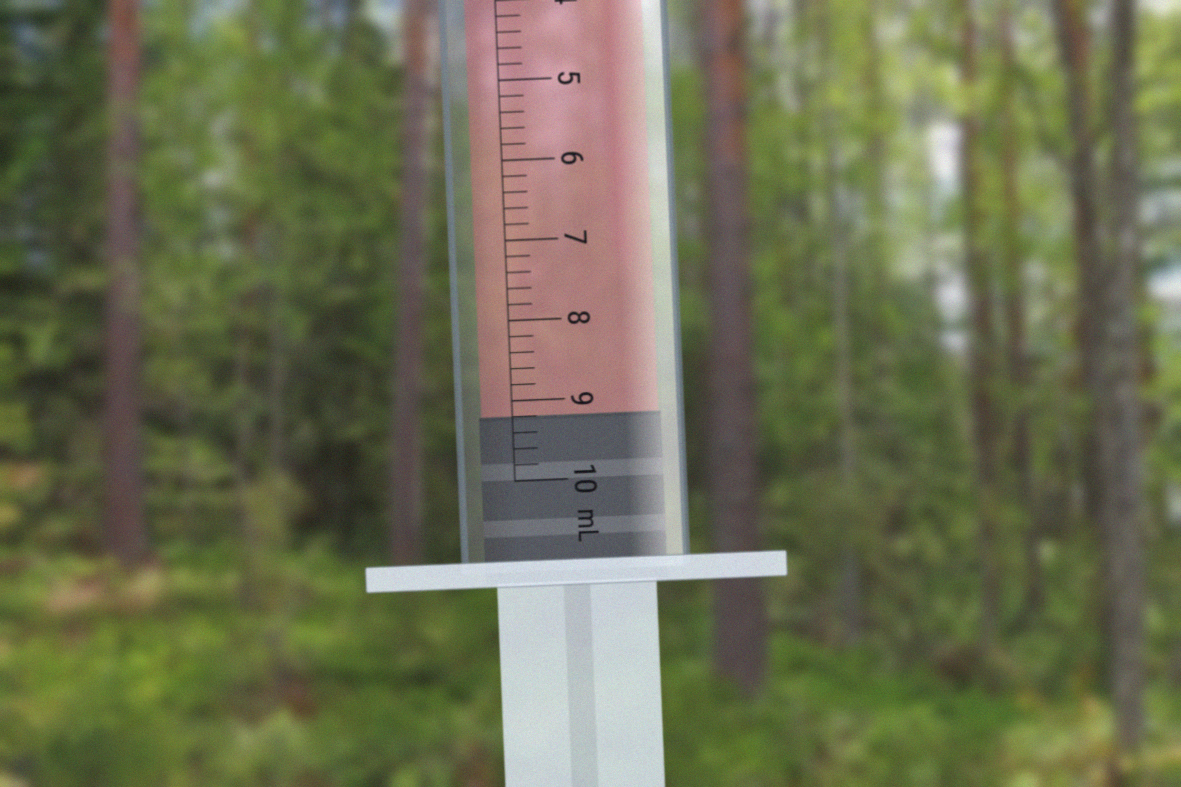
9.2 (mL)
